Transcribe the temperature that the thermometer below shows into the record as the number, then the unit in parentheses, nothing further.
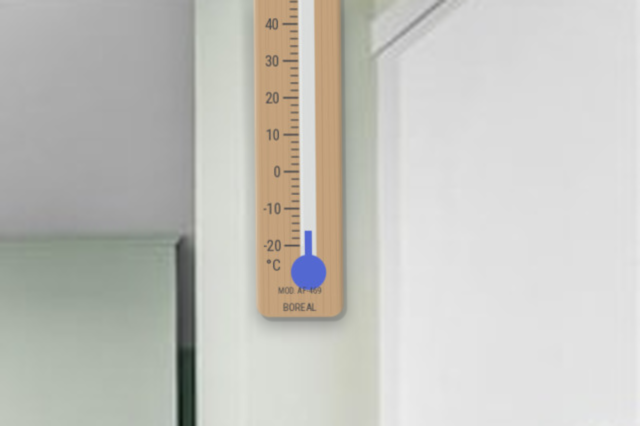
-16 (°C)
